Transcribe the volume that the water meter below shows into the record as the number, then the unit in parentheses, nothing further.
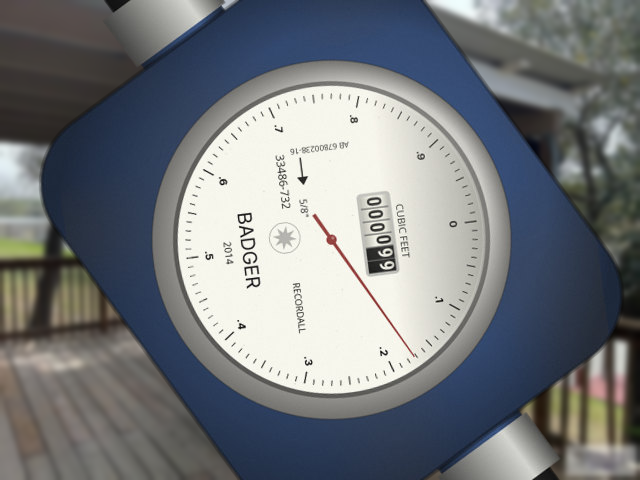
99.17 (ft³)
